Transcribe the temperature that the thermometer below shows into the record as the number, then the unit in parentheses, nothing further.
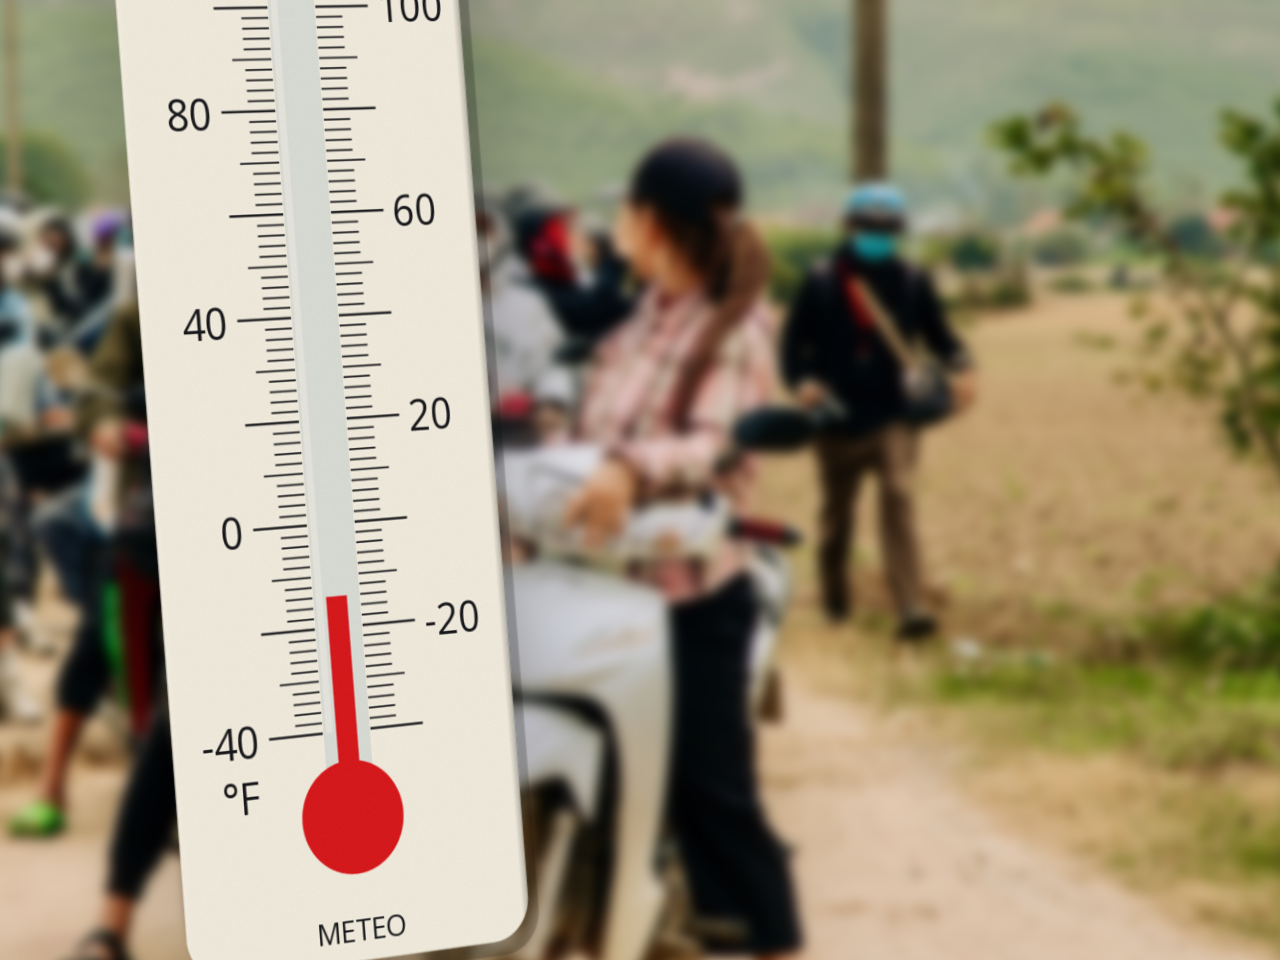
-14 (°F)
